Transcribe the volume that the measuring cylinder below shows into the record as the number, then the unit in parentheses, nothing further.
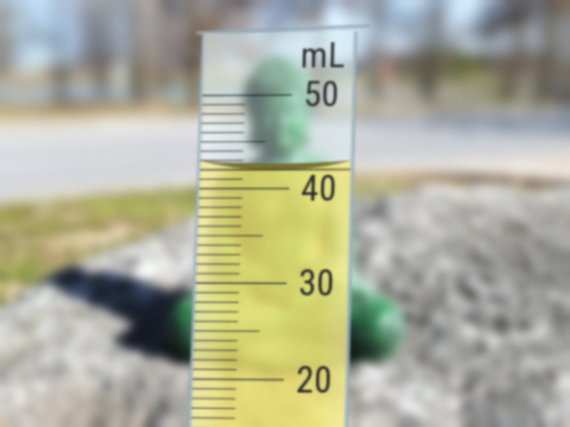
42 (mL)
